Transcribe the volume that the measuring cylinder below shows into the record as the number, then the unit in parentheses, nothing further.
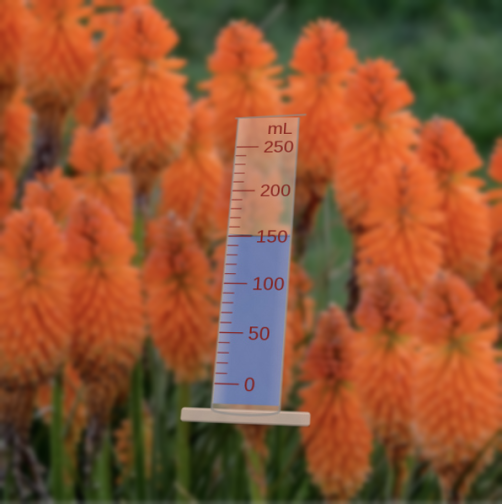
150 (mL)
